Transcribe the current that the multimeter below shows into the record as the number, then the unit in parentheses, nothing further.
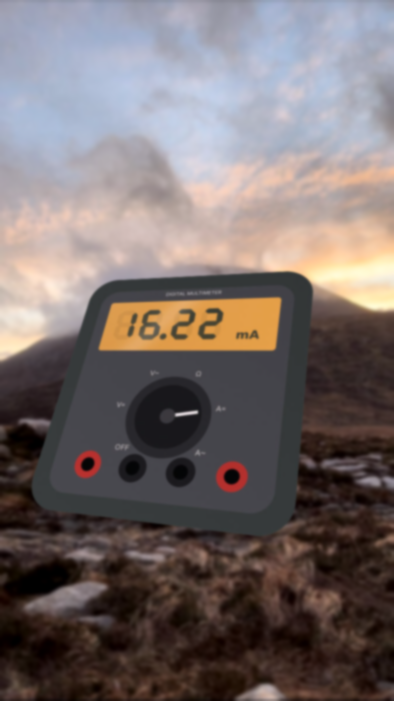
16.22 (mA)
